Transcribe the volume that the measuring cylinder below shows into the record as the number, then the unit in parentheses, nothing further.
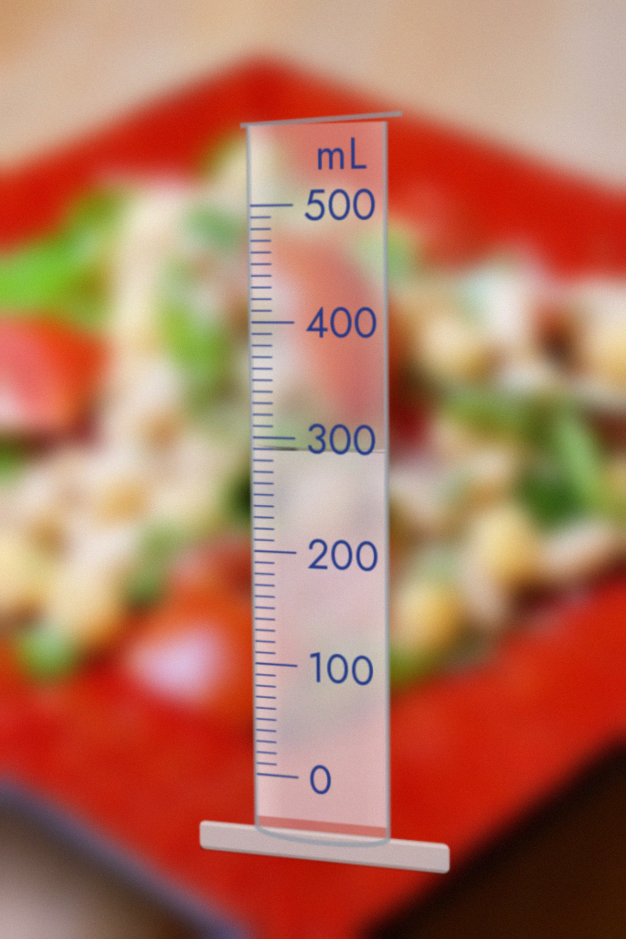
290 (mL)
